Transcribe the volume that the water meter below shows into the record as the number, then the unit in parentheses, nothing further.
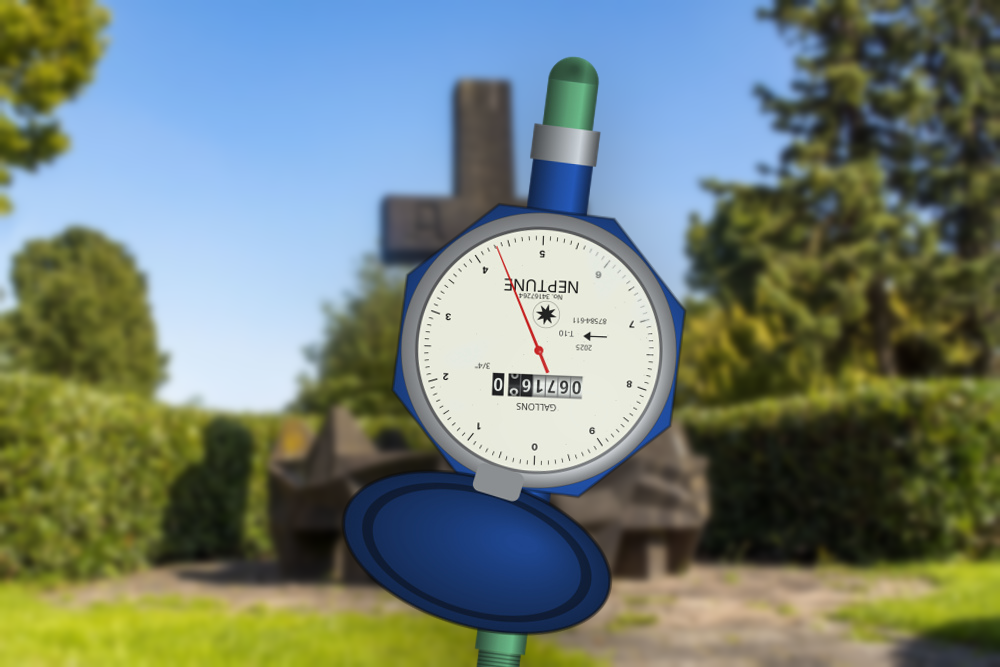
671684.3 (gal)
